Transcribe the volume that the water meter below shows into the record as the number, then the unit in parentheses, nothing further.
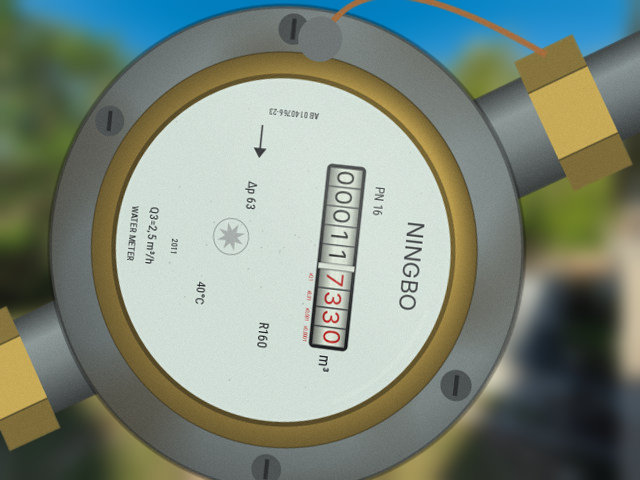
11.7330 (m³)
